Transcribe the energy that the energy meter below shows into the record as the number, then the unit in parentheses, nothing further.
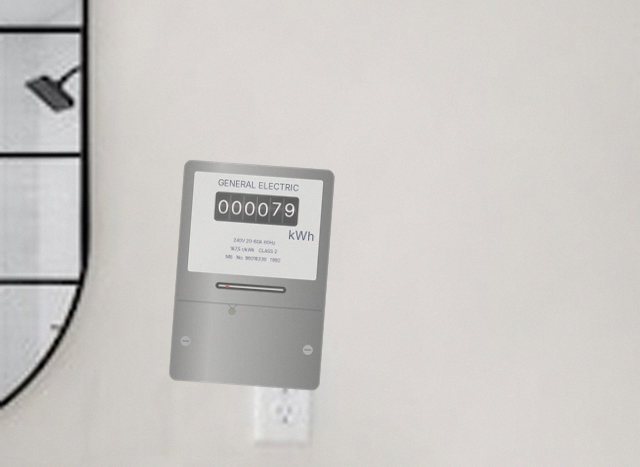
79 (kWh)
